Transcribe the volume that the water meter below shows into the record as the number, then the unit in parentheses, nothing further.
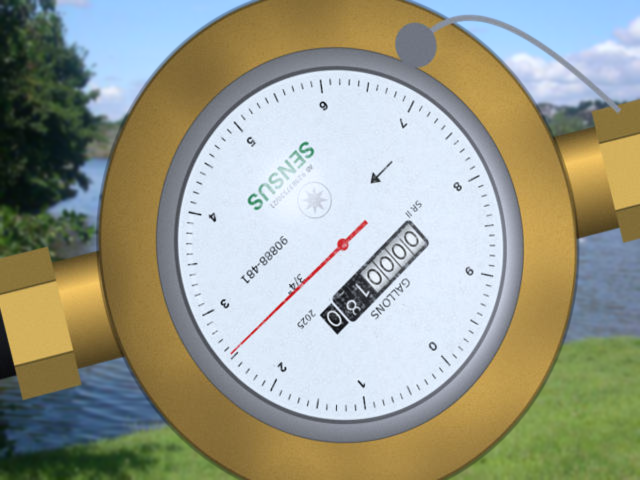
182.5 (gal)
